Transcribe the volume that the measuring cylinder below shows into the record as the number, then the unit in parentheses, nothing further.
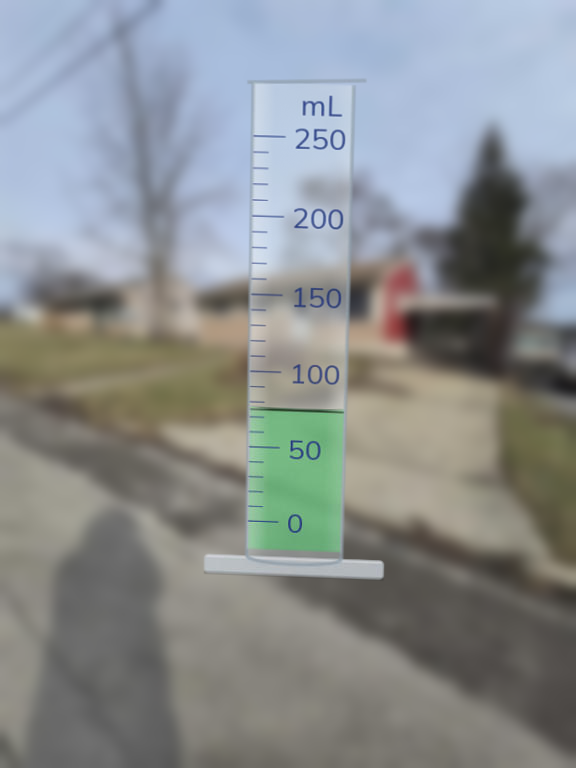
75 (mL)
